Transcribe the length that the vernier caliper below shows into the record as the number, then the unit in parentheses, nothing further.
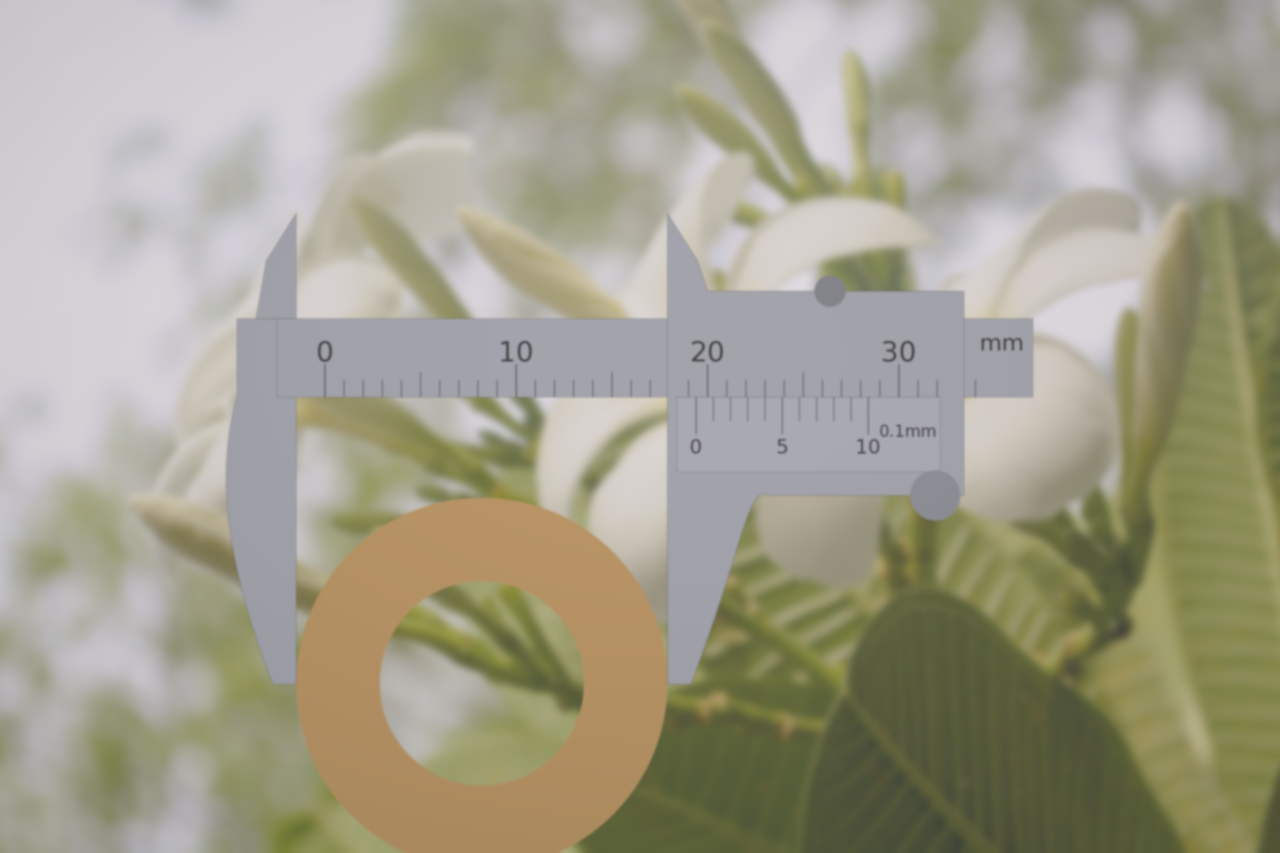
19.4 (mm)
